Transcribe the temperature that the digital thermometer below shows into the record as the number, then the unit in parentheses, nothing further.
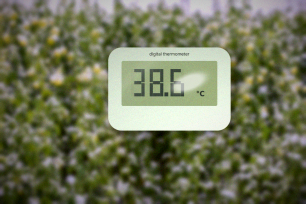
38.6 (°C)
